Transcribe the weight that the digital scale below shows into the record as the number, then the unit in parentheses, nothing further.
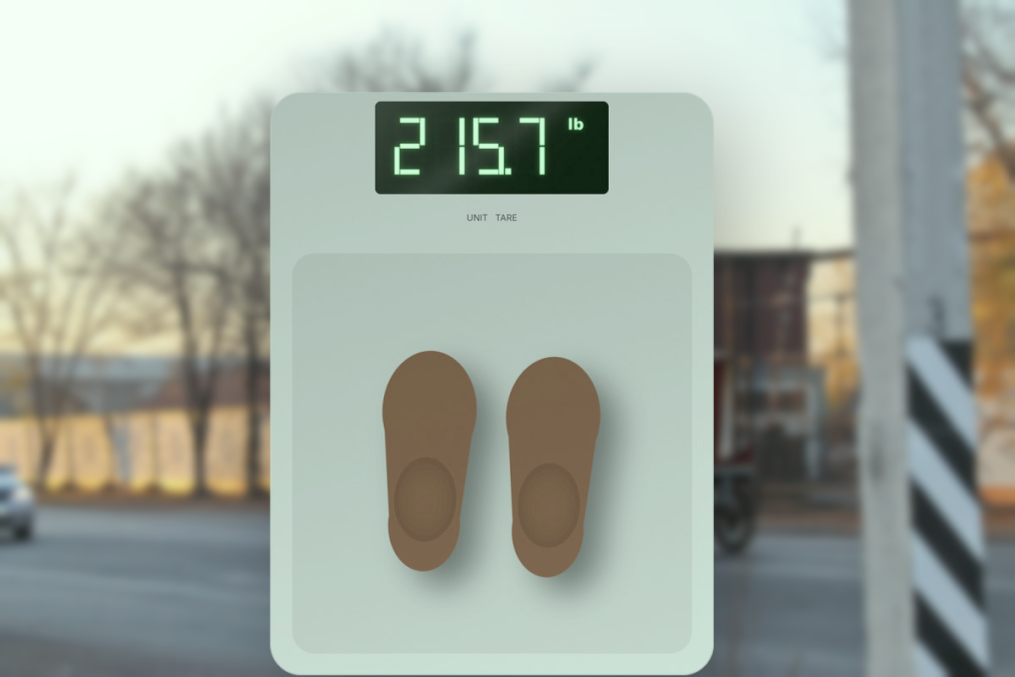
215.7 (lb)
